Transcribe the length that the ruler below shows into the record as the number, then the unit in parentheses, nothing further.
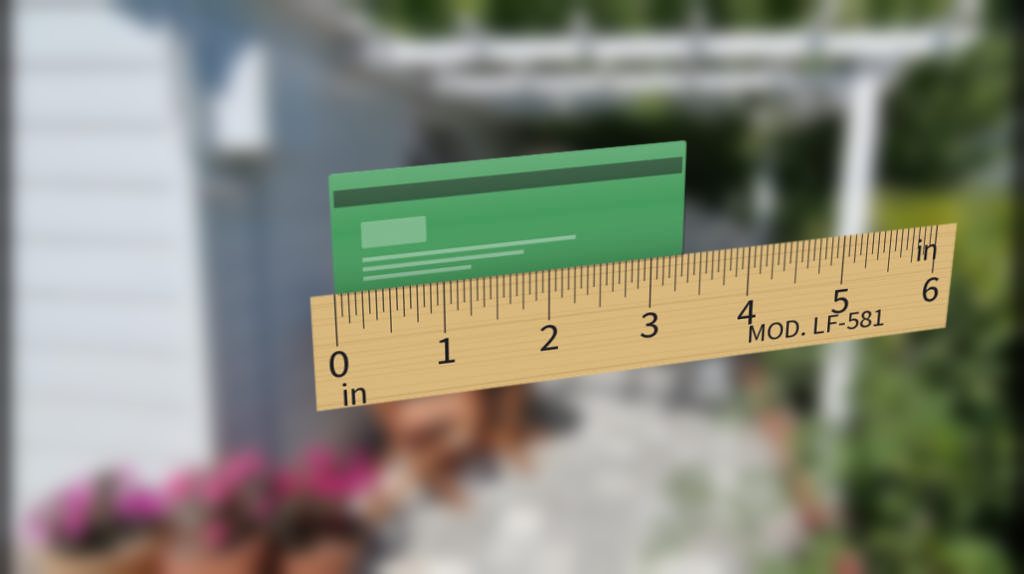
3.3125 (in)
